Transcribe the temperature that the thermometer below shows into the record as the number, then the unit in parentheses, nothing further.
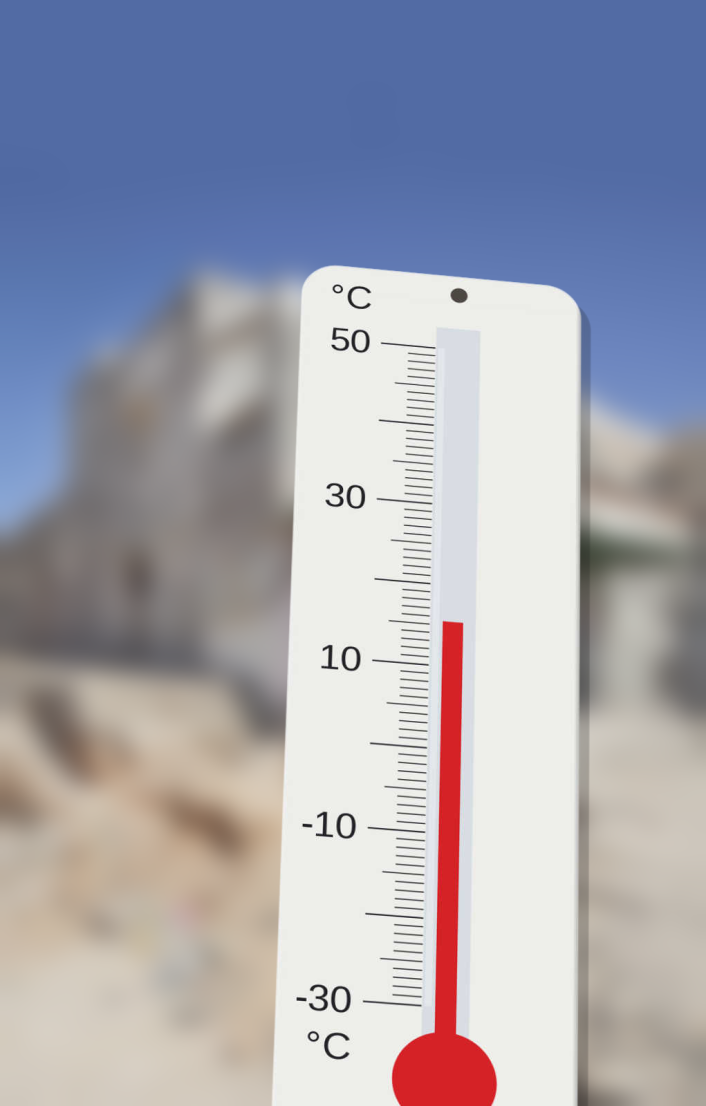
15.5 (°C)
